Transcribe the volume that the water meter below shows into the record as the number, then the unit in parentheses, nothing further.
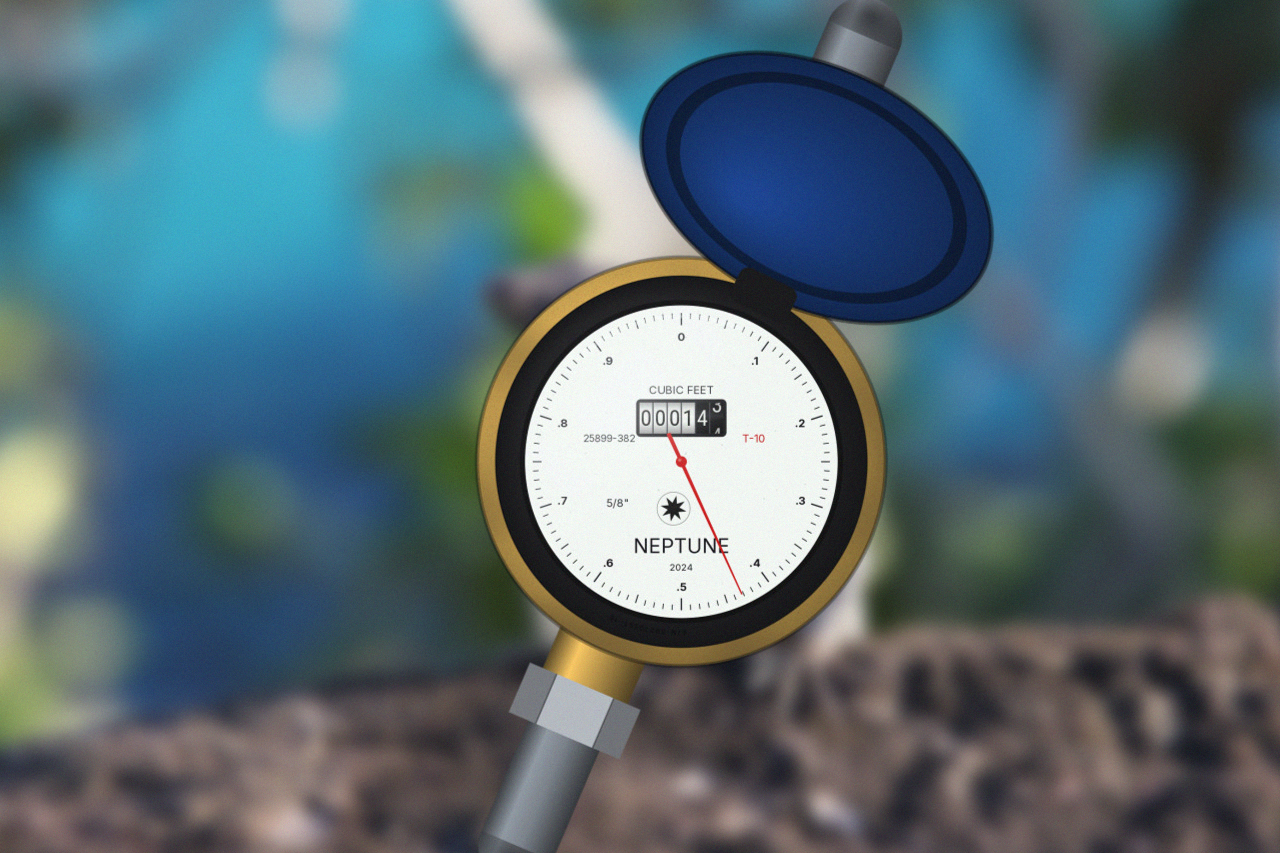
143.43 (ft³)
